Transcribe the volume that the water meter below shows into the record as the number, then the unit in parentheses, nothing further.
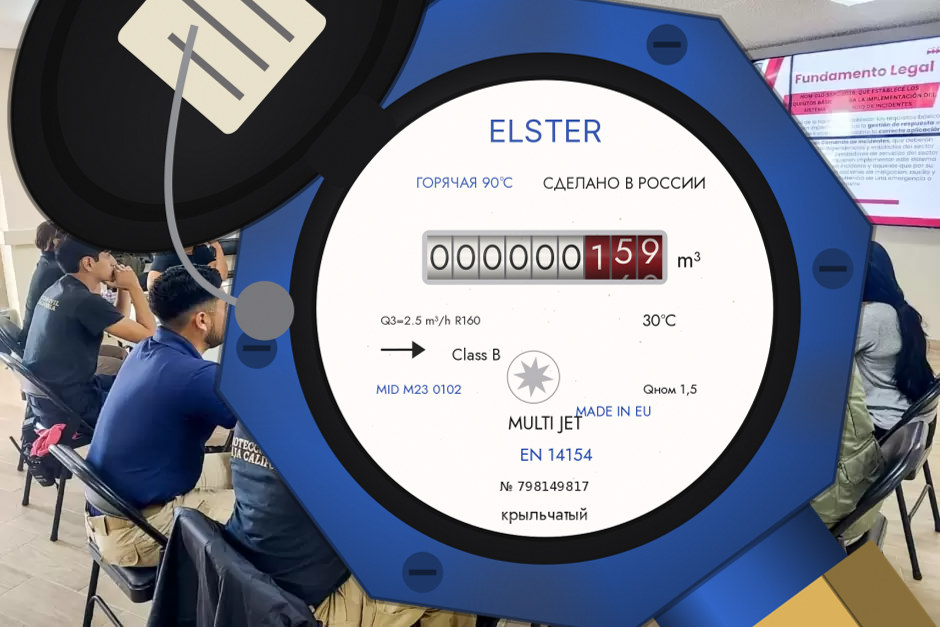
0.159 (m³)
